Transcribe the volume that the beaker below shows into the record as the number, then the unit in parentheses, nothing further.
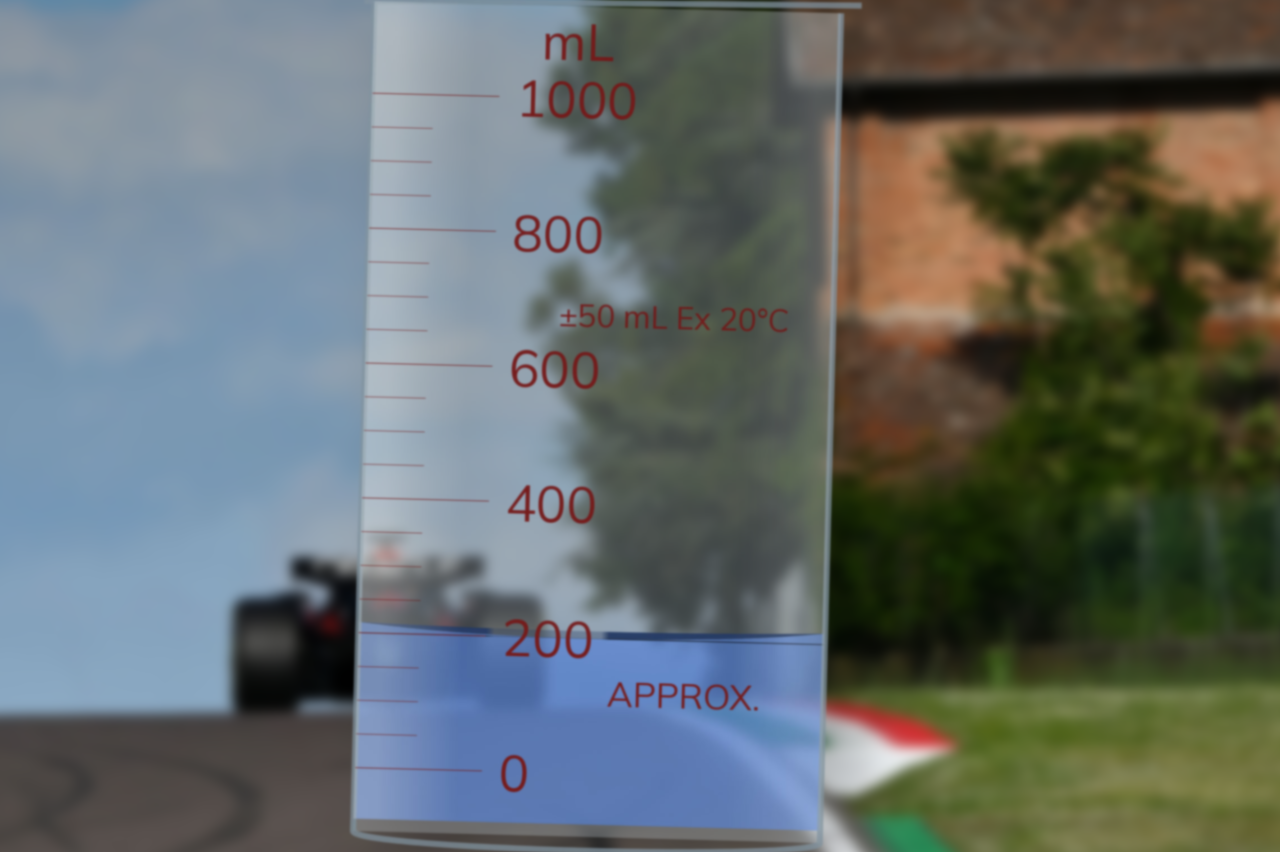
200 (mL)
